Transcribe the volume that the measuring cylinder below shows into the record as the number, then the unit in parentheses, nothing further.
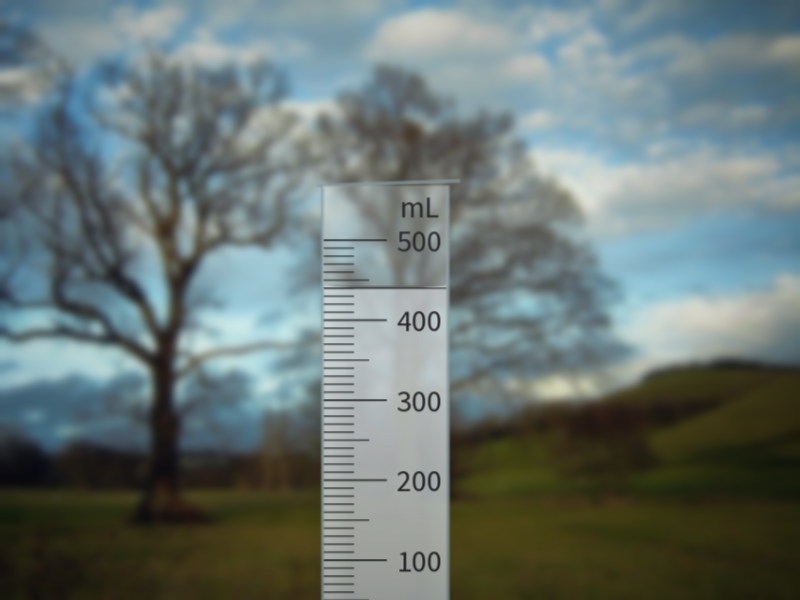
440 (mL)
